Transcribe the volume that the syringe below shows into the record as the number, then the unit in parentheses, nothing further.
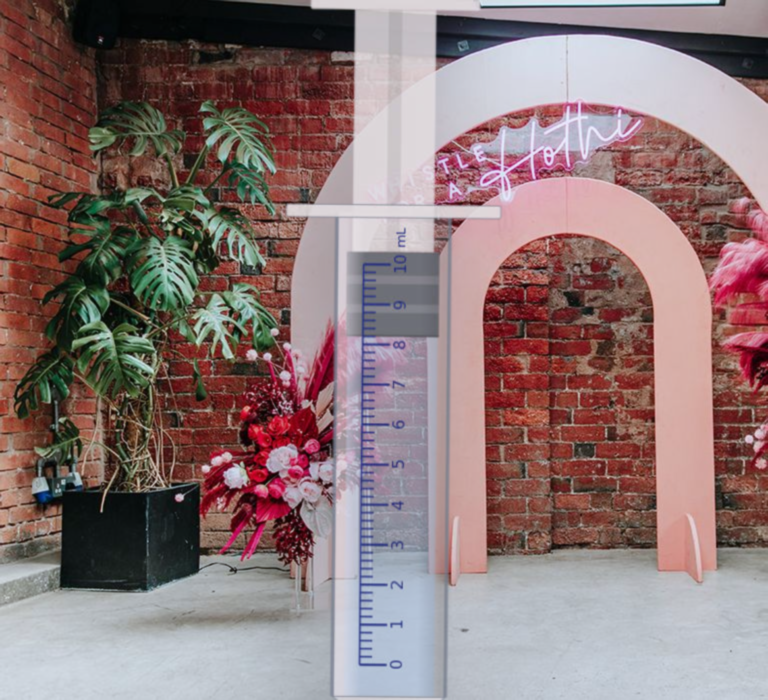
8.2 (mL)
